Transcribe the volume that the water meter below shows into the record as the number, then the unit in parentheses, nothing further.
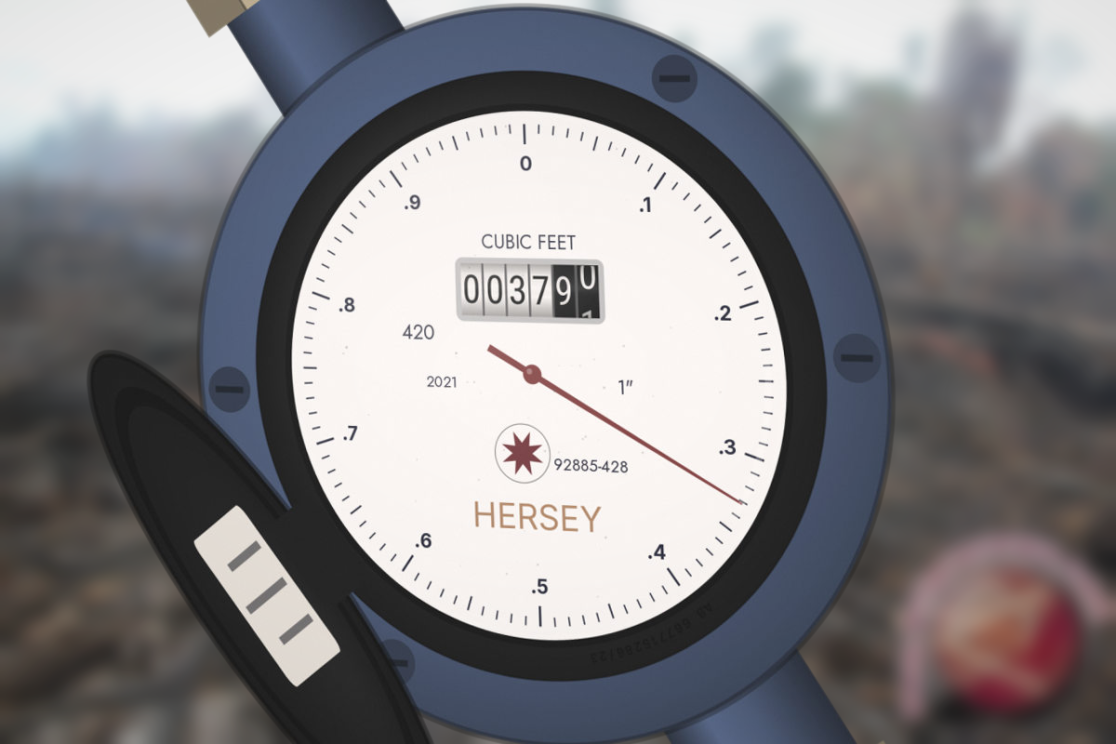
3790.33 (ft³)
